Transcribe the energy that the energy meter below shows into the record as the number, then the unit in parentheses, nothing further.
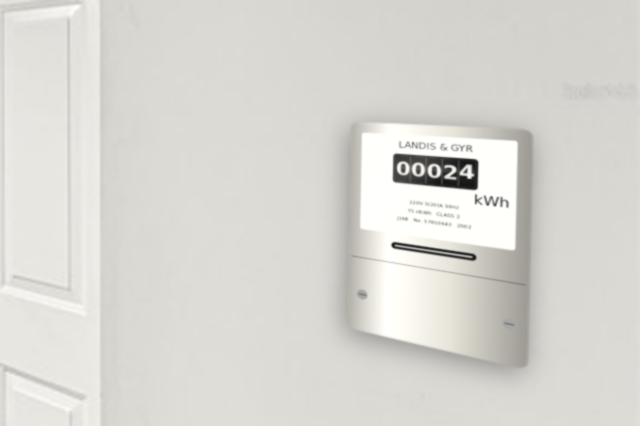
24 (kWh)
